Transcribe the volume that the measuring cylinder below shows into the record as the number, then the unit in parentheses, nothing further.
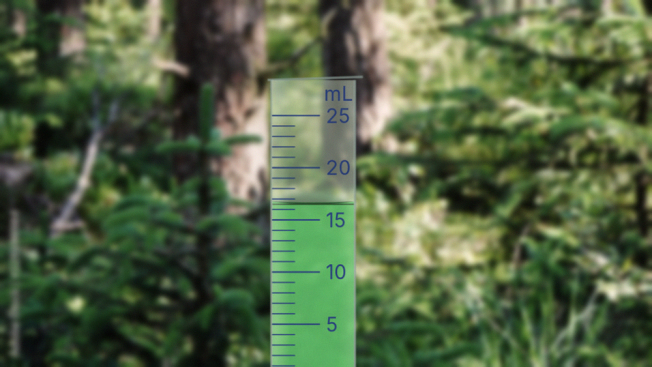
16.5 (mL)
